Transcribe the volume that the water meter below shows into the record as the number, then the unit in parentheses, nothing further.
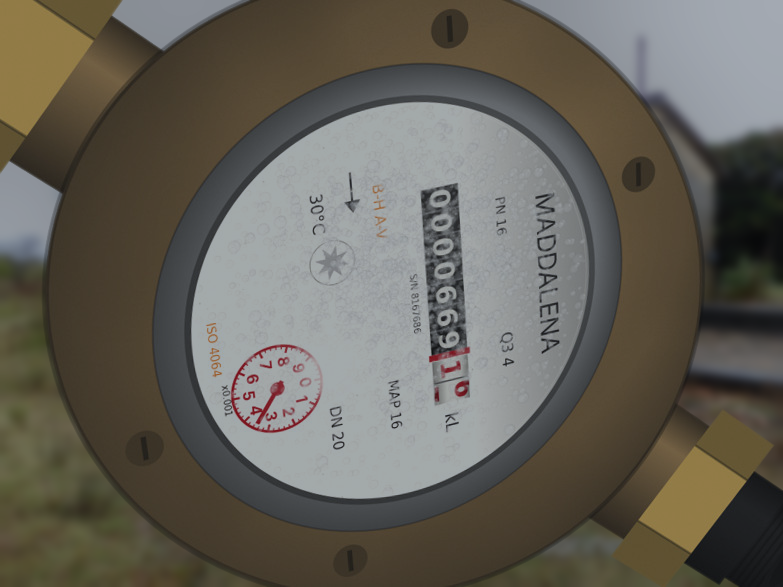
669.163 (kL)
